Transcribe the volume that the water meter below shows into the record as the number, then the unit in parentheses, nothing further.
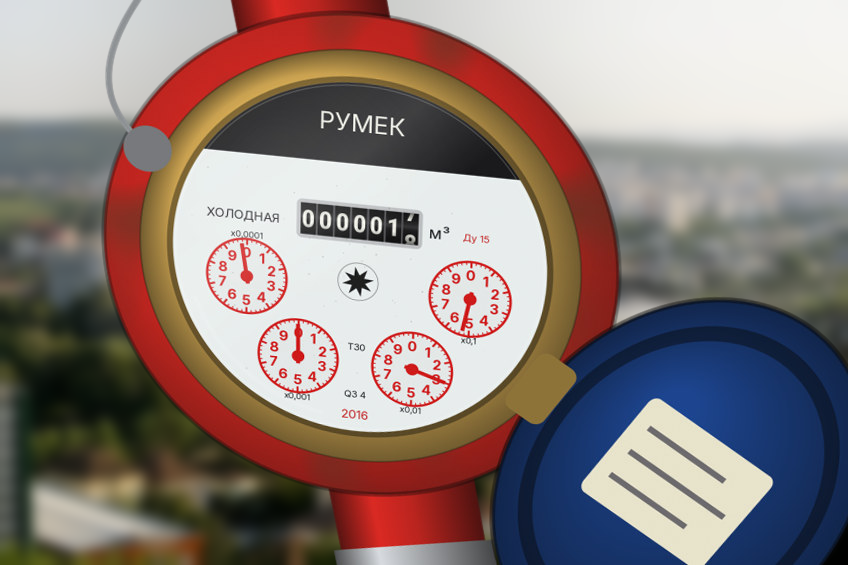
17.5299 (m³)
